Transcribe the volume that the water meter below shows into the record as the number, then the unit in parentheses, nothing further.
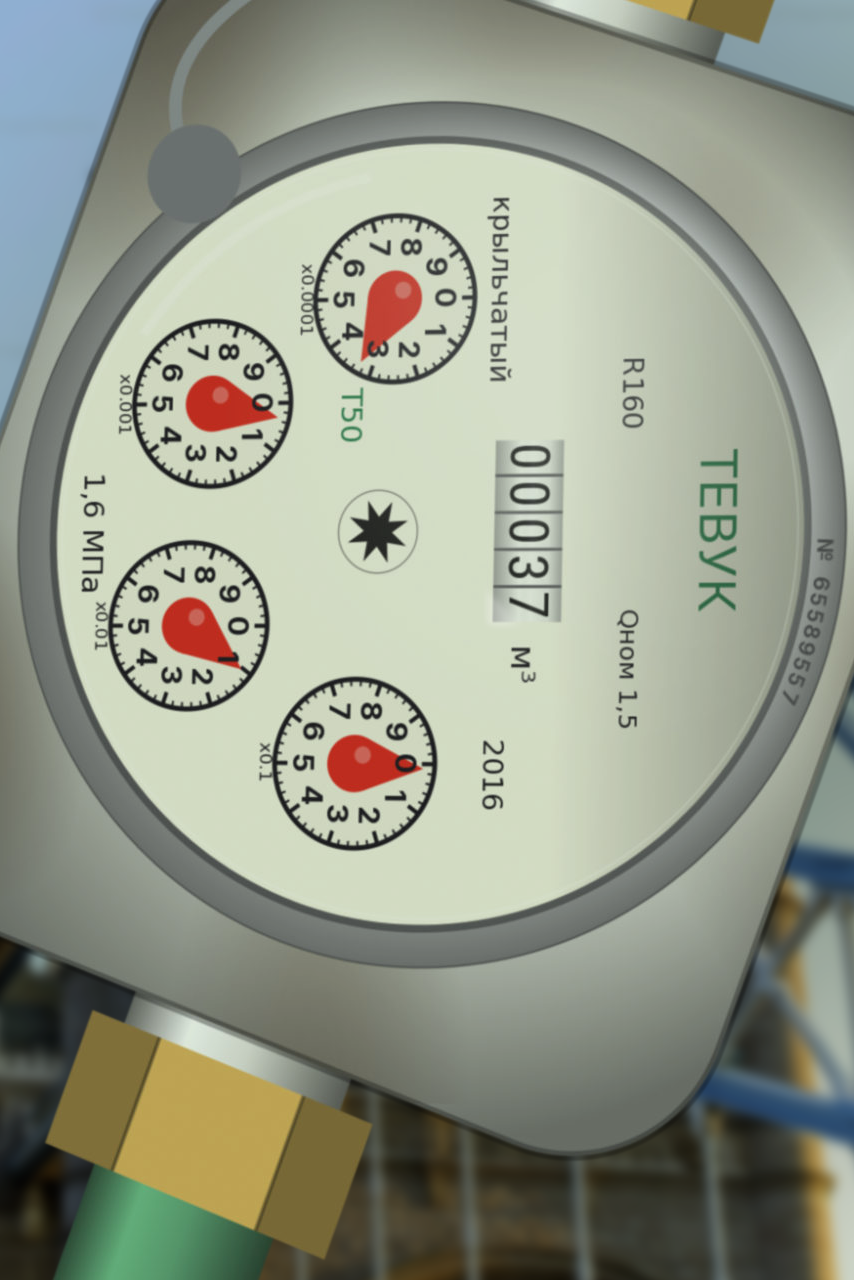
37.0103 (m³)
